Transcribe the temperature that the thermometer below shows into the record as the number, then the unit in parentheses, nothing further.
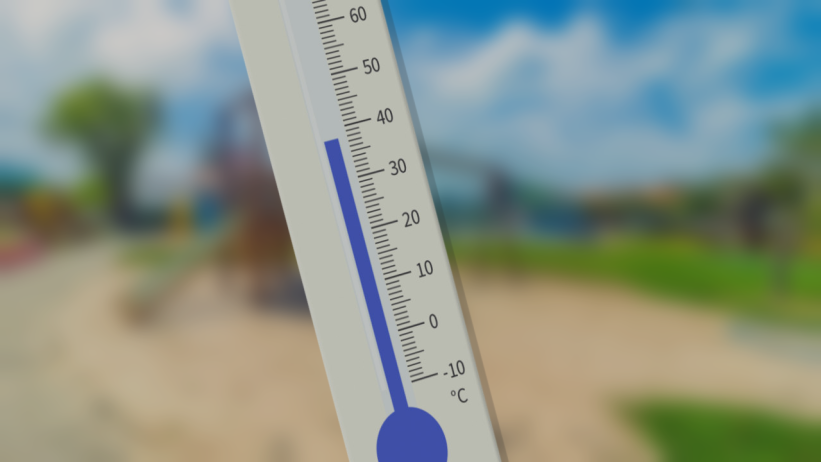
38 (°C)
